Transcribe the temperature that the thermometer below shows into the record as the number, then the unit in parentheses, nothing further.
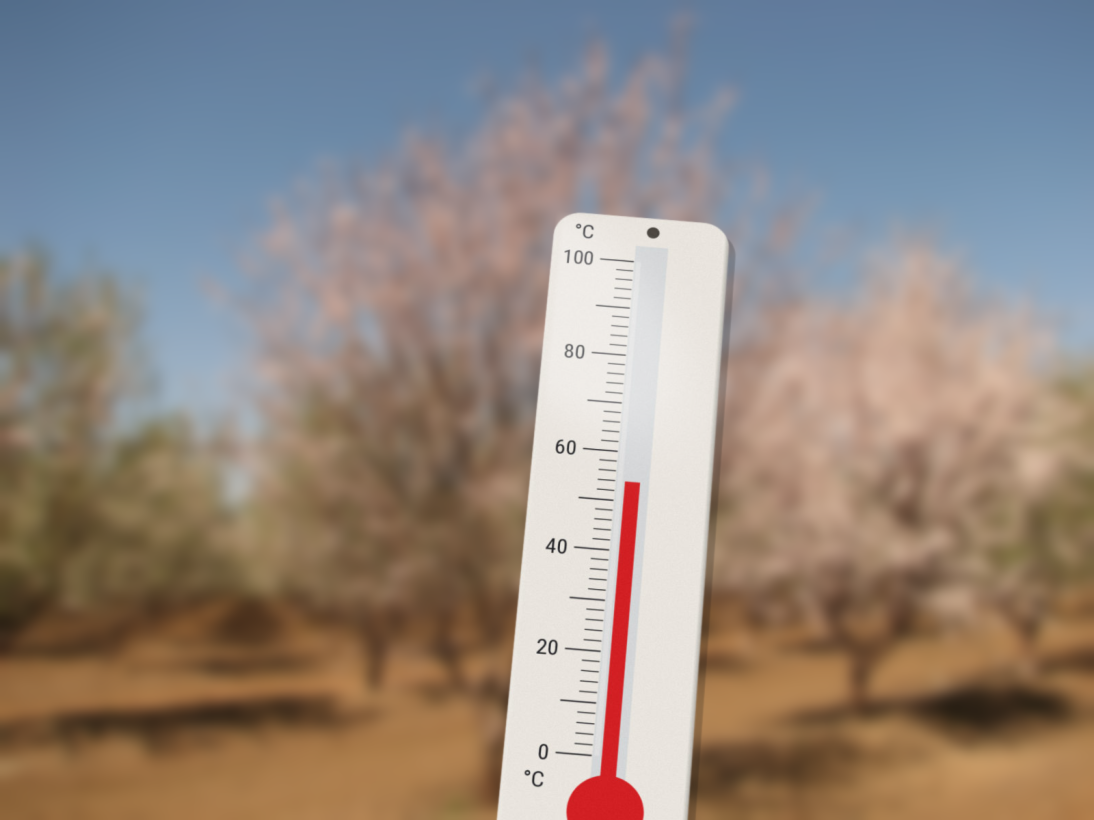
54 (°C)
